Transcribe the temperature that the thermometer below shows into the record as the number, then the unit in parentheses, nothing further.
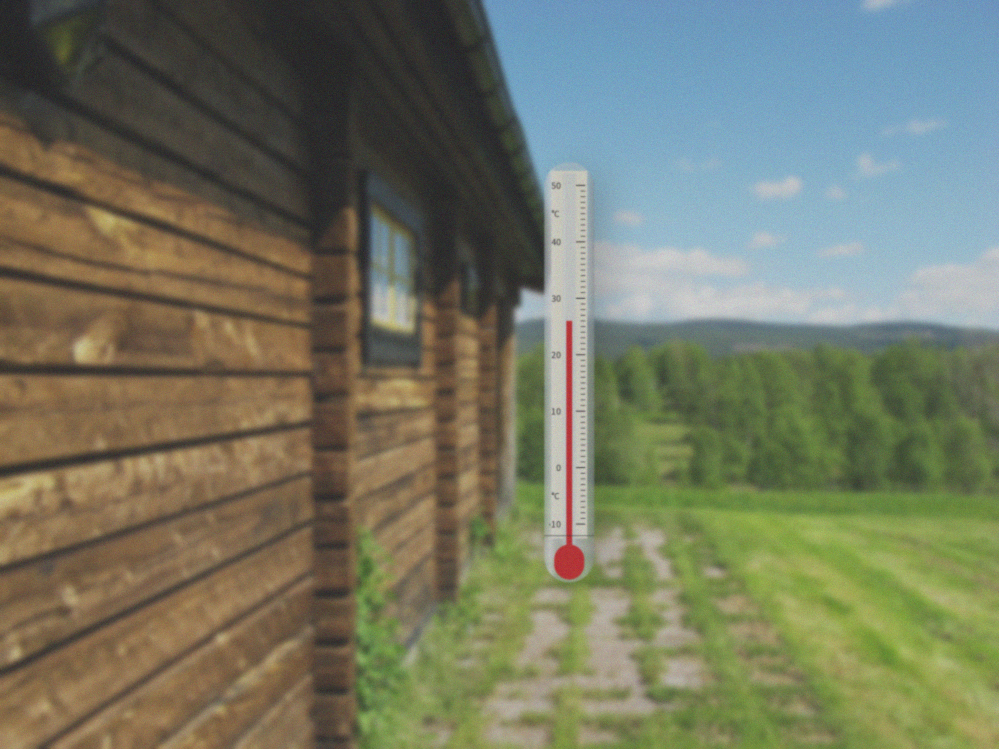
26 (°C)
